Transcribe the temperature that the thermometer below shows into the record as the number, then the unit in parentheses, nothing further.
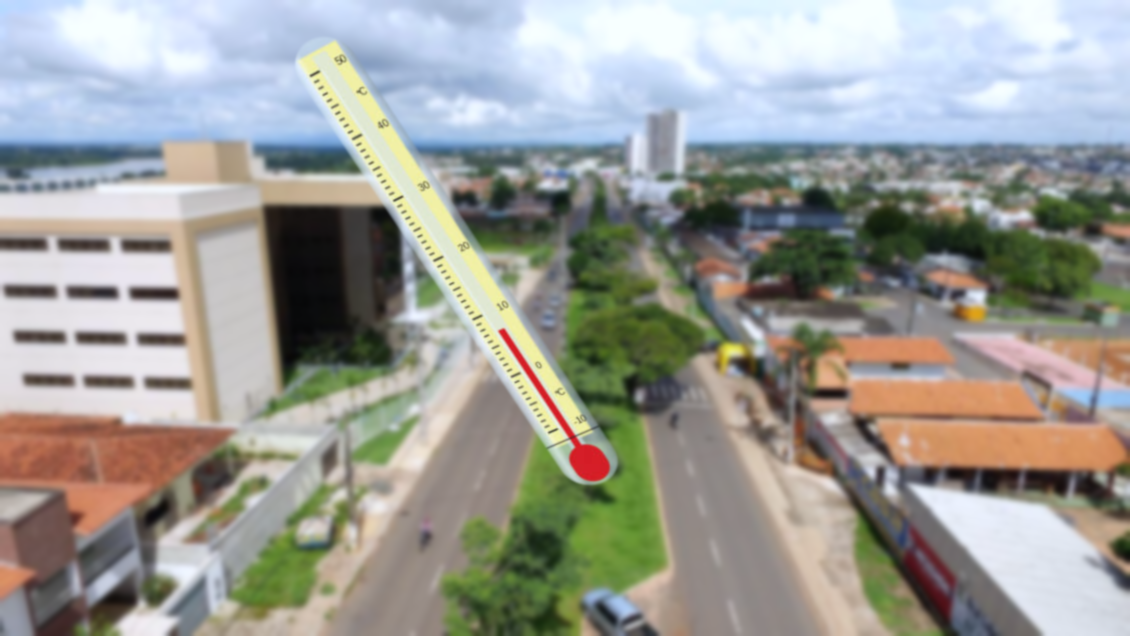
7 (°C)
